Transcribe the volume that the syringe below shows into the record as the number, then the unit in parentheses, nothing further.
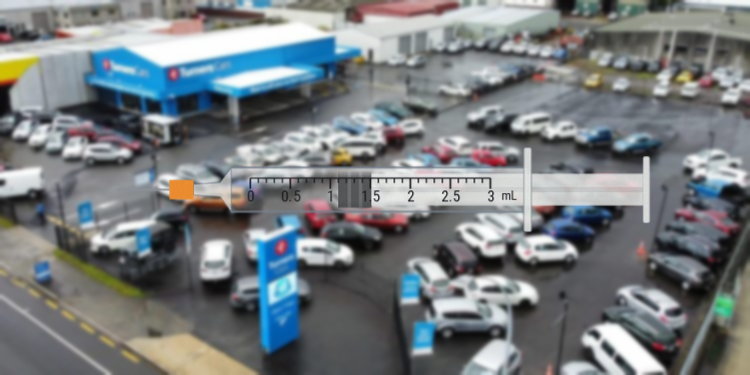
1.1 (mL)
